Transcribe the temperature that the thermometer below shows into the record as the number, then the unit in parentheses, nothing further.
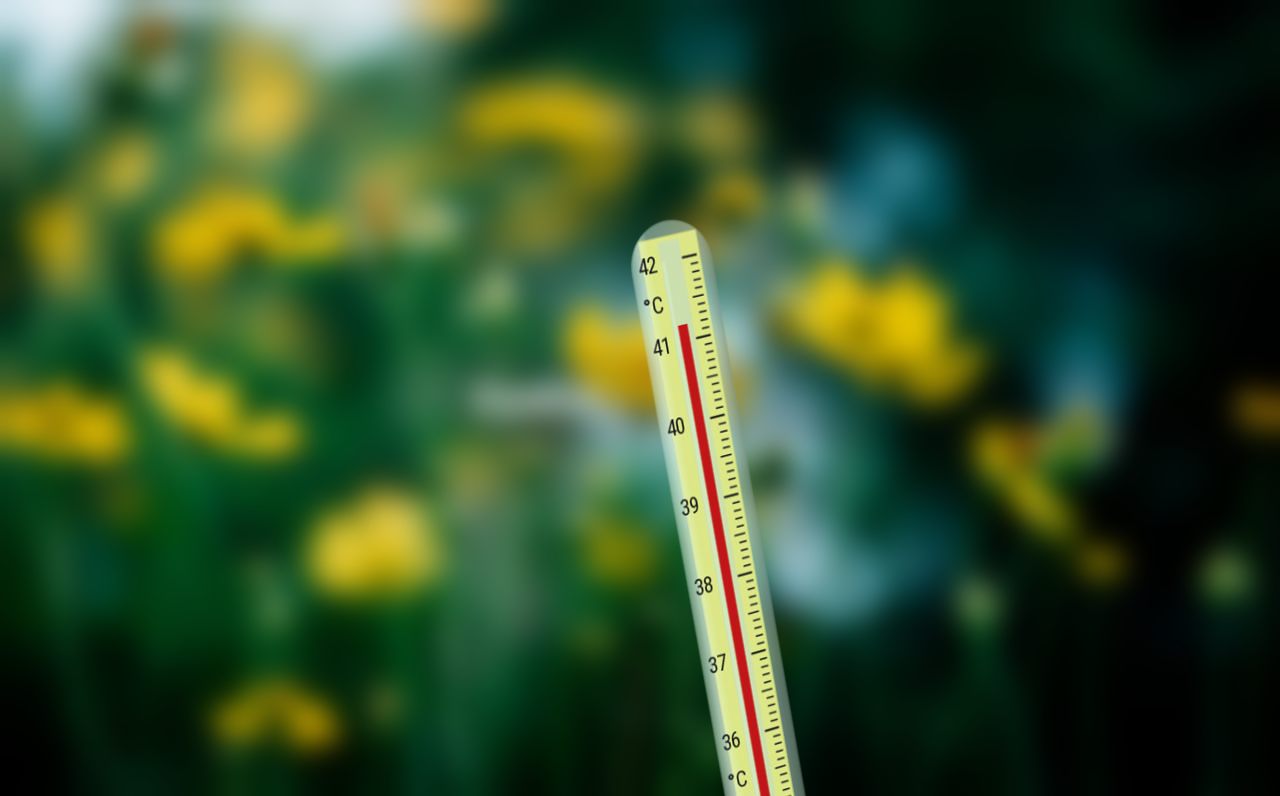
41.2 (°C)
